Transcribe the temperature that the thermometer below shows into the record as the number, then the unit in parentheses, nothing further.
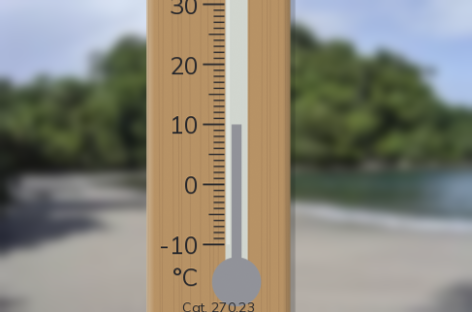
10 (°C)
